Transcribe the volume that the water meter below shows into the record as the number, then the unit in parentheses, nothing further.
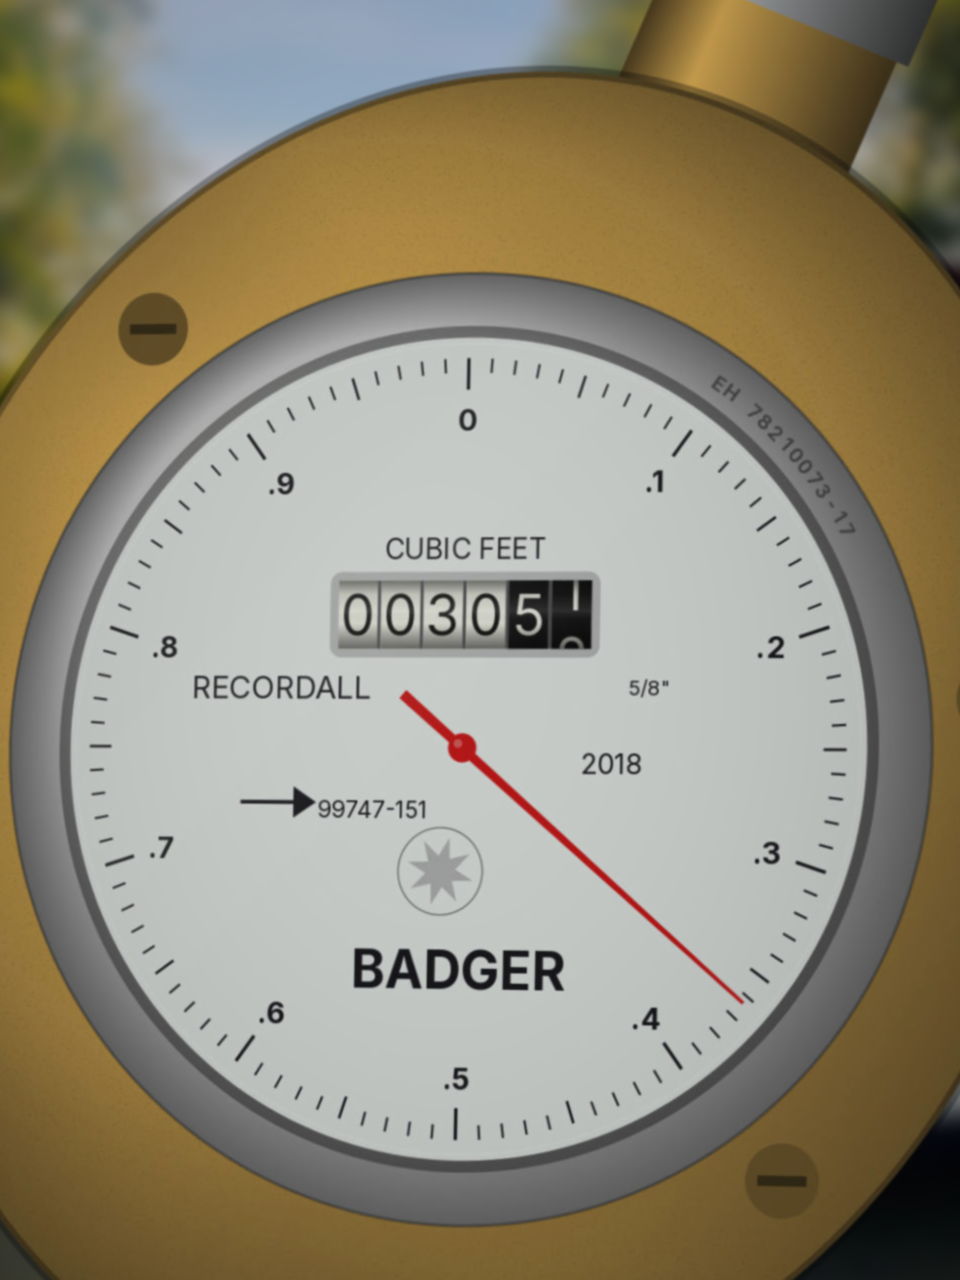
3051.36 (ft³)
